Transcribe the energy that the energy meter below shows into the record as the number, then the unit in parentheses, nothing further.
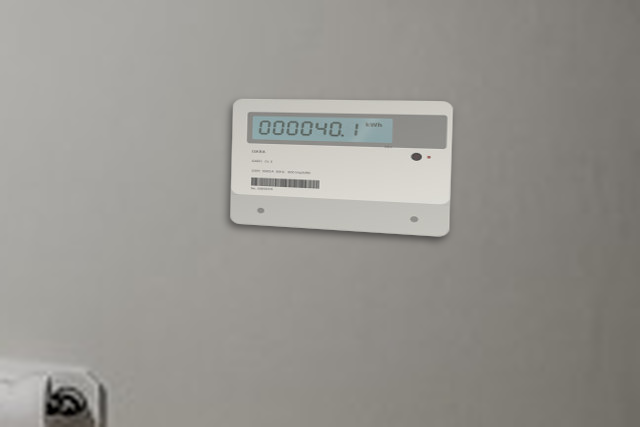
40.1 (kWh)
